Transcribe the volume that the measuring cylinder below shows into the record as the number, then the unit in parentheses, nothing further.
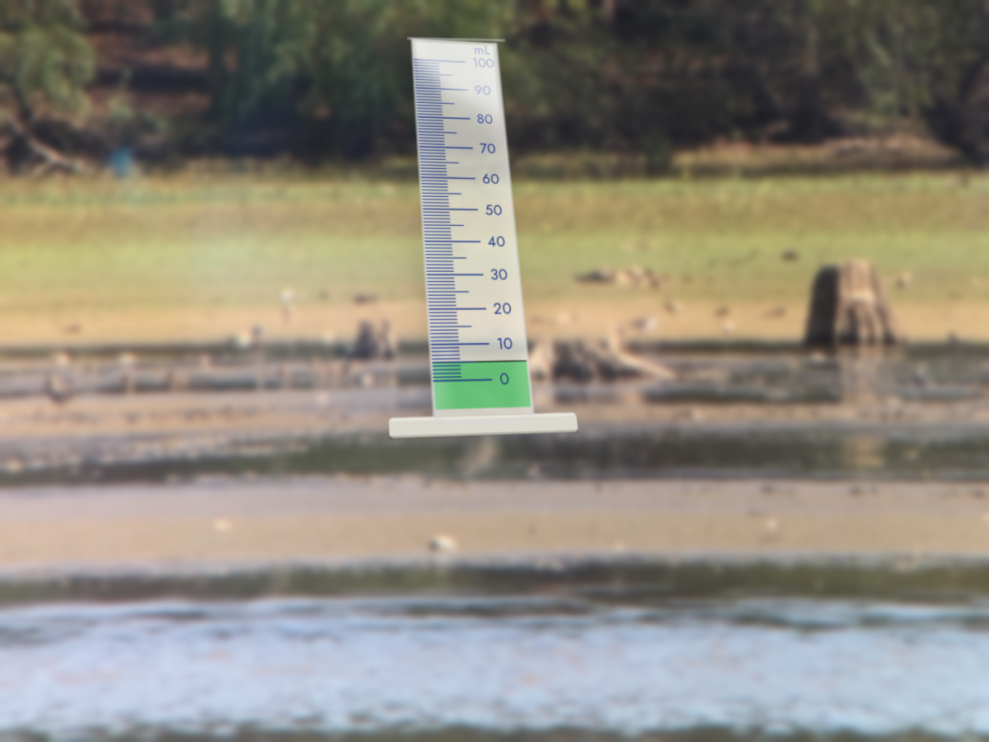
5 (mL)
